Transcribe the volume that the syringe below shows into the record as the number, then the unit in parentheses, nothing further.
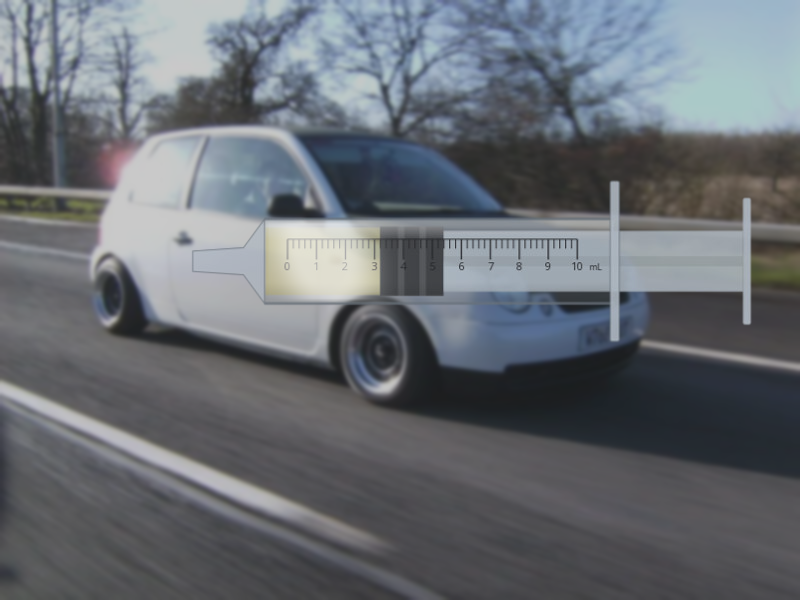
3.2 (mL)
